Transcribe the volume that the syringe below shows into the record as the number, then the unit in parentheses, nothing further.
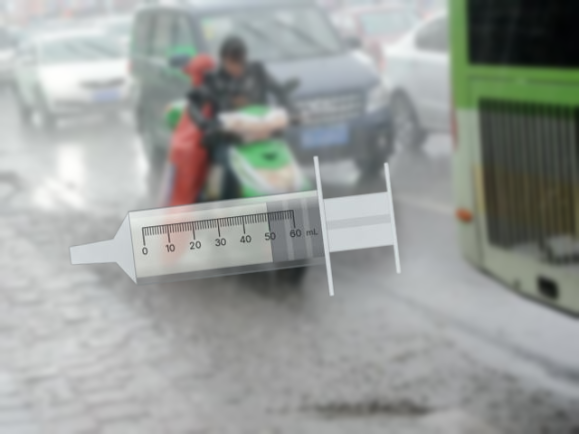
50 (mL)
